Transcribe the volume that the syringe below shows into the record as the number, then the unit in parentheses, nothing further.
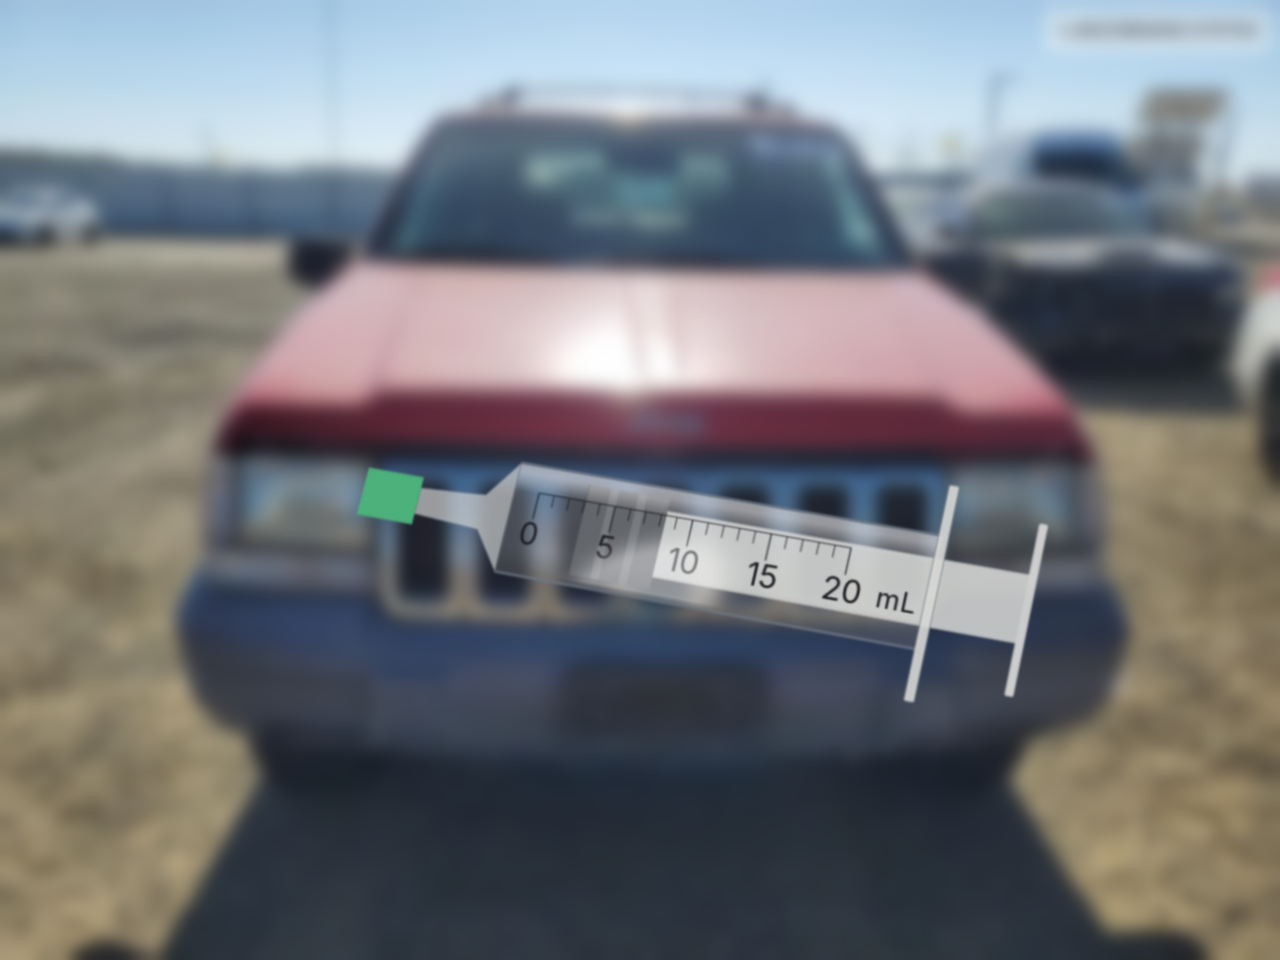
3 (mL)
